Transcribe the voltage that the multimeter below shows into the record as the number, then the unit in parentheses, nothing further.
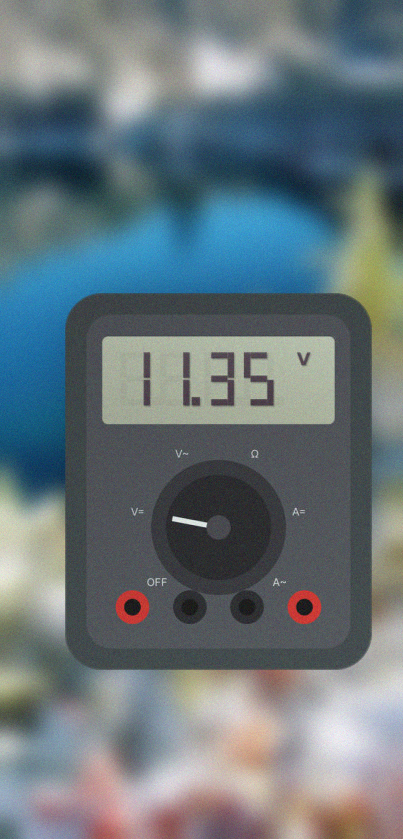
11.35 (V)
